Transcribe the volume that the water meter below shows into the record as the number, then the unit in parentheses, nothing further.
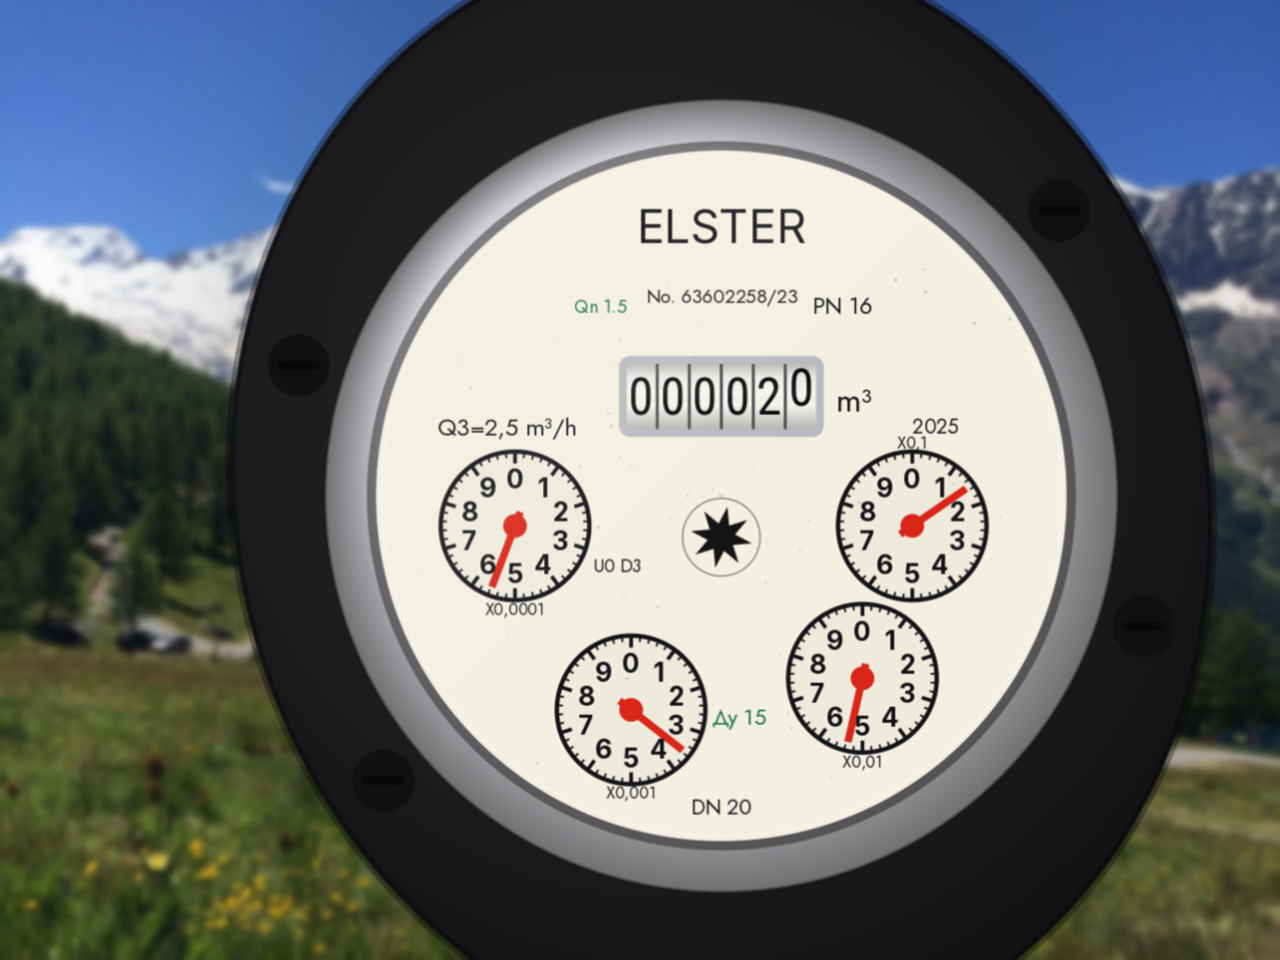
20.1535 (m³)
